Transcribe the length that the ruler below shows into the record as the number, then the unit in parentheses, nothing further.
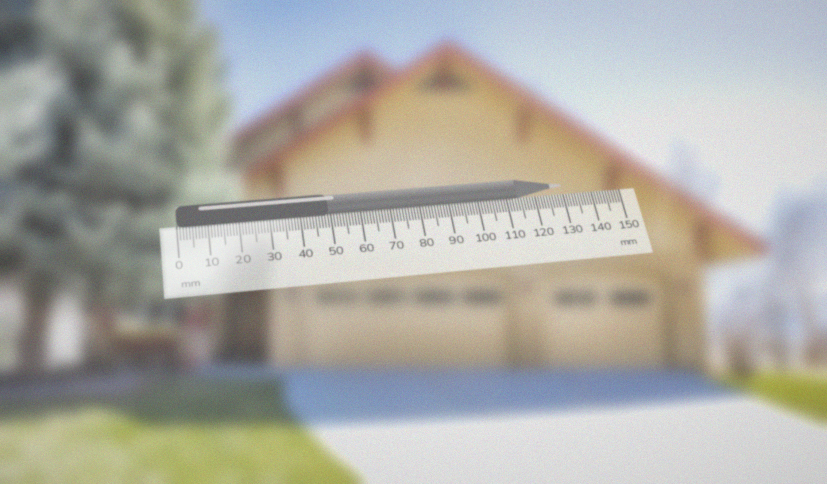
130 (mm)
